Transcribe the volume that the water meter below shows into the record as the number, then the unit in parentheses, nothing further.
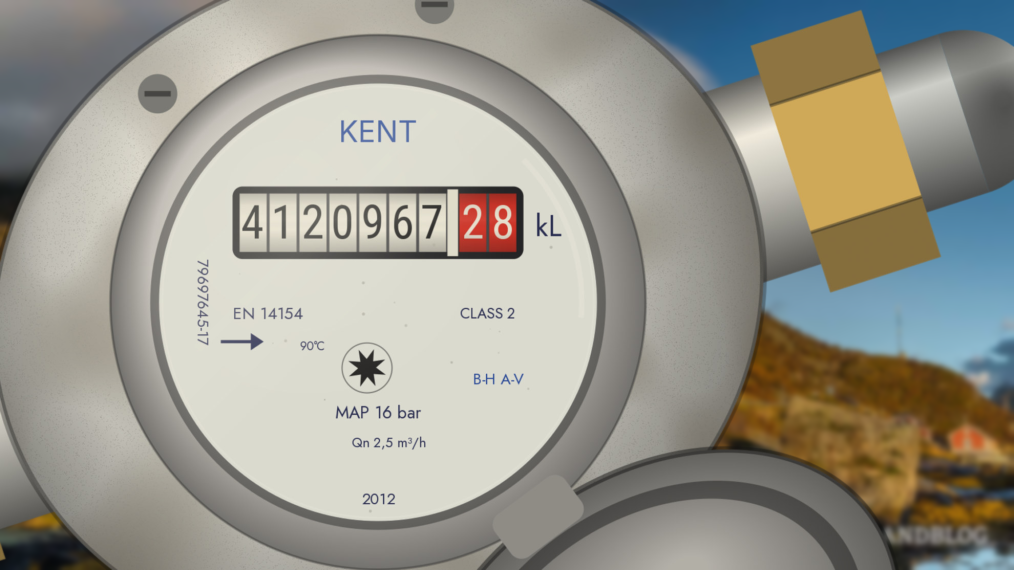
4120967.28 (kL)
